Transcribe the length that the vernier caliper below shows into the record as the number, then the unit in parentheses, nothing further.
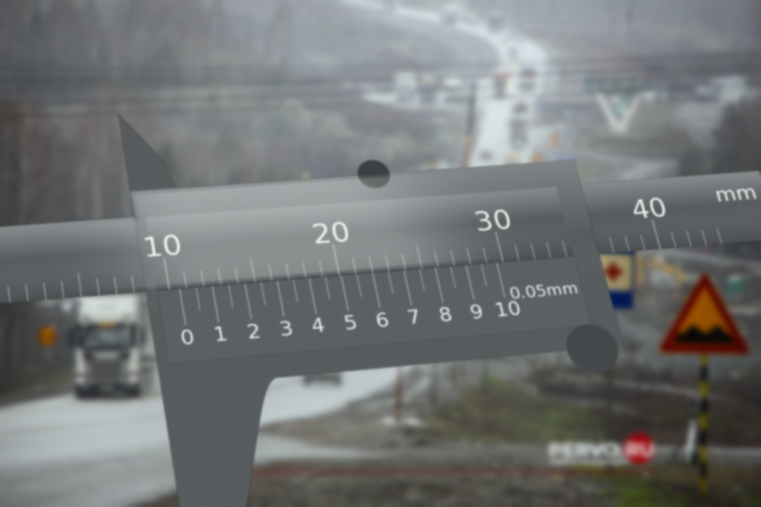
10.6 (mm)
